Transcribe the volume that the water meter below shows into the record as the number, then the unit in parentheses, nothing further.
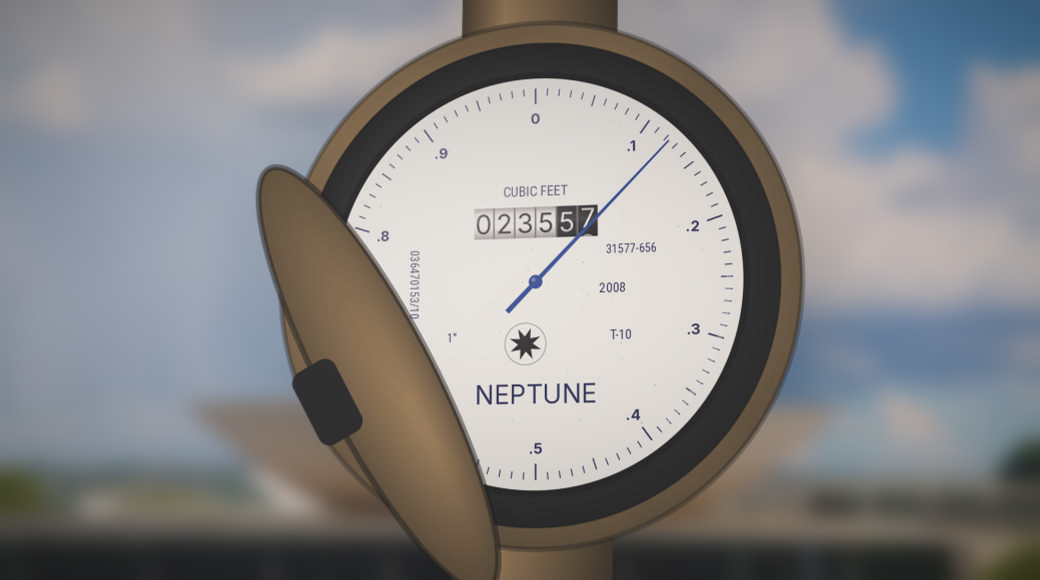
23557.12 (ft³)
